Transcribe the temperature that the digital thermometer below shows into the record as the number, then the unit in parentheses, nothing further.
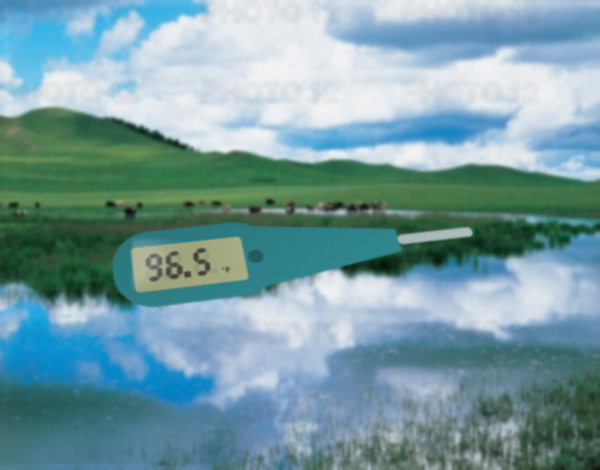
96.5 (°F)
